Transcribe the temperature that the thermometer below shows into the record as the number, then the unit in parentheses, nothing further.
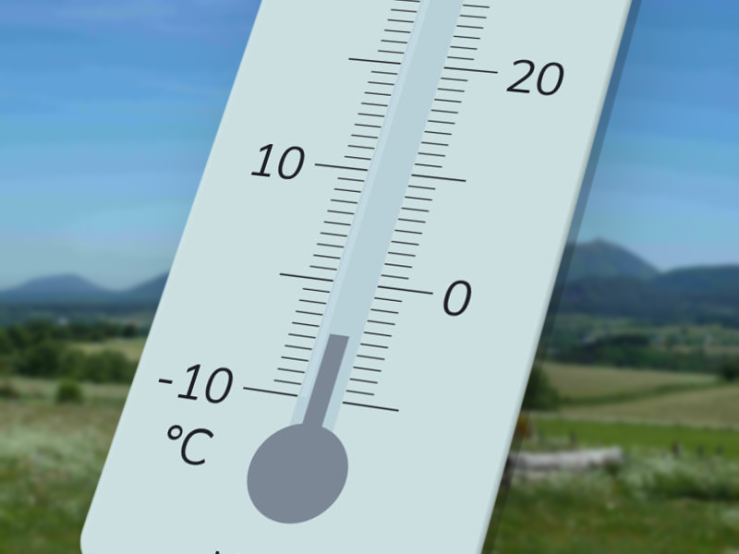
-4.5 (°C)
